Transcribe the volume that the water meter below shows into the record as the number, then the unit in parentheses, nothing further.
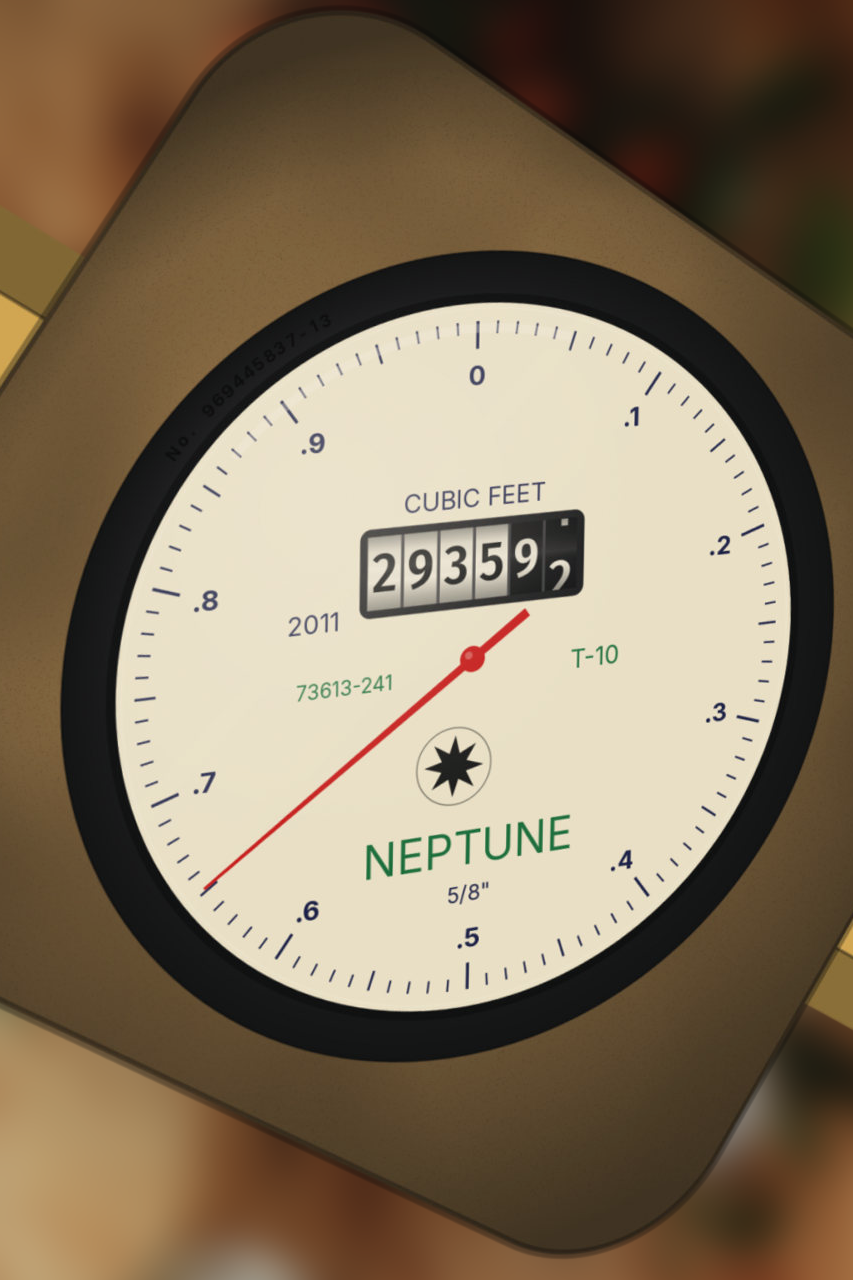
293591.65 (ft³)
